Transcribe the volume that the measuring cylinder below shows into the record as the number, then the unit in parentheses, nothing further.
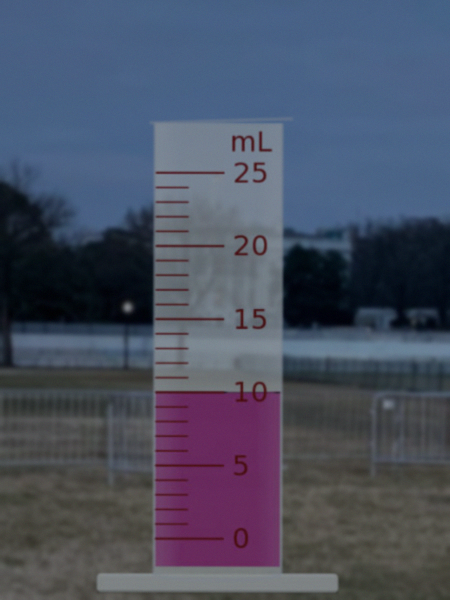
10 (mL)
